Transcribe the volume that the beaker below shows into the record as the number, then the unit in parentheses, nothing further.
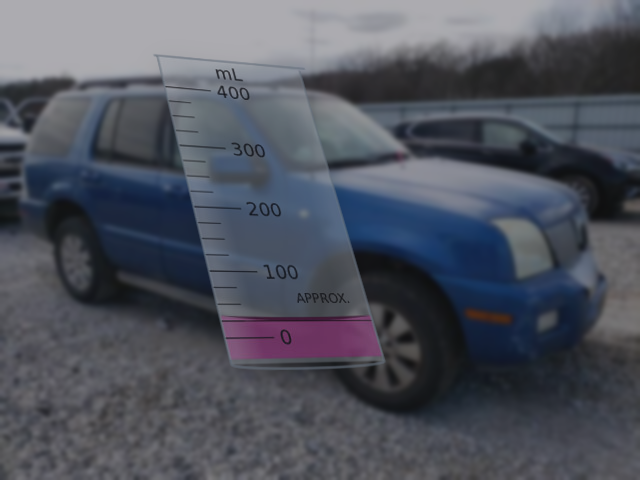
25 (mL)
